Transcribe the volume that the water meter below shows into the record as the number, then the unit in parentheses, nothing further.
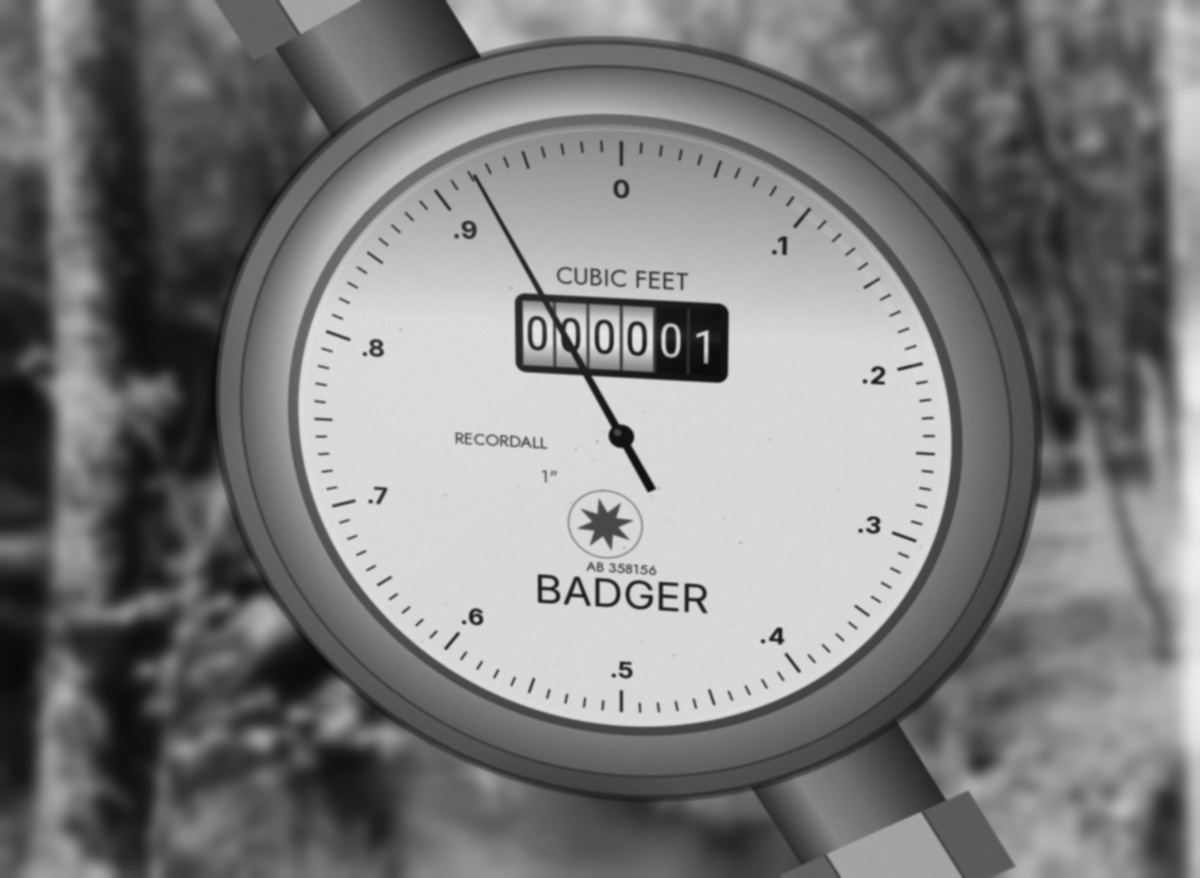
0.92 (ft³)
